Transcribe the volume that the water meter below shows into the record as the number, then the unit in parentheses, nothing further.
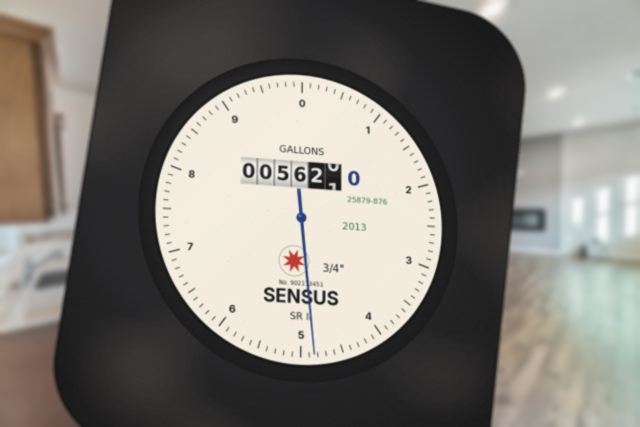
56204.8 (gal)
